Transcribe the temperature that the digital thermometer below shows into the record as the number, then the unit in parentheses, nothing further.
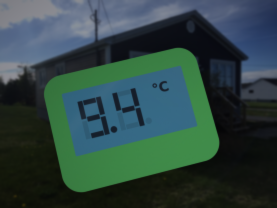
9.4 (°C)
